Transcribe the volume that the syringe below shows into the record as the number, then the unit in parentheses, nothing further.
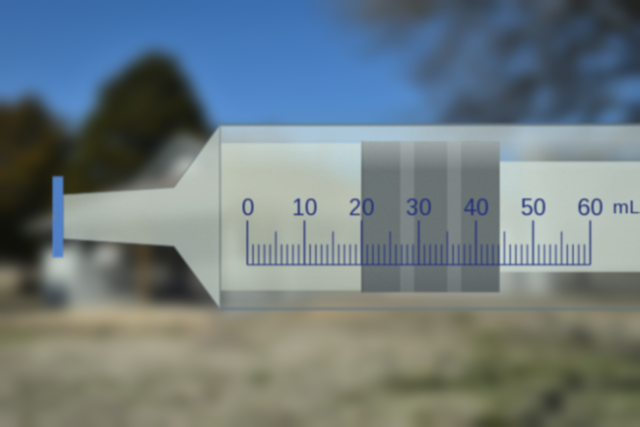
20 (mL)
